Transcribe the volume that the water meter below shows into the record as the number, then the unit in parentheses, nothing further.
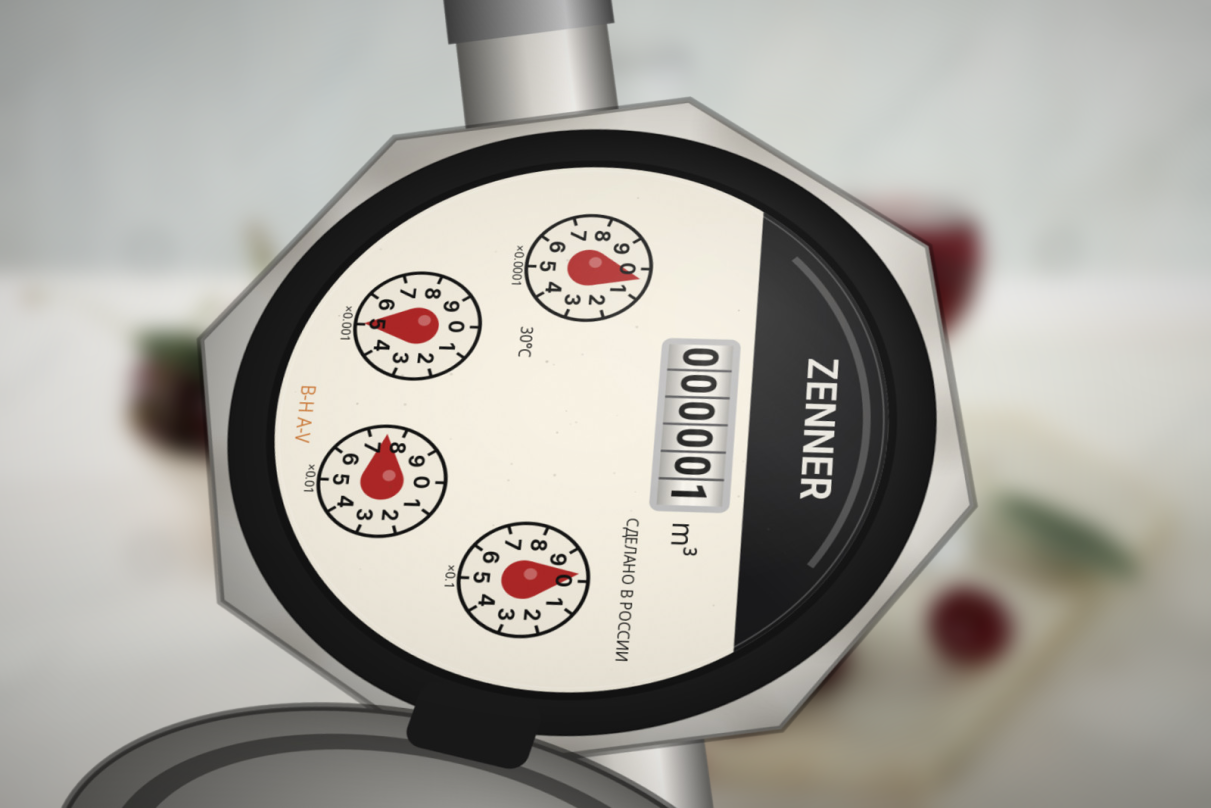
0.9750 (m³)
